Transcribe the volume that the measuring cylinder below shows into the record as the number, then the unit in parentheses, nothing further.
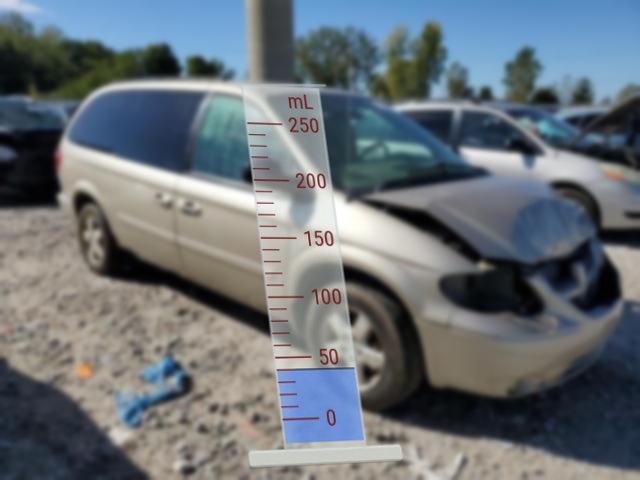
40 (mL)
